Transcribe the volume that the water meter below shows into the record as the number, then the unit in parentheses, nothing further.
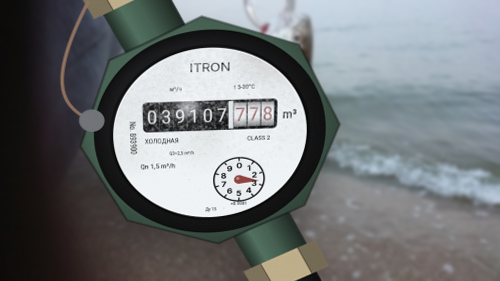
39107.7782 (m³)
